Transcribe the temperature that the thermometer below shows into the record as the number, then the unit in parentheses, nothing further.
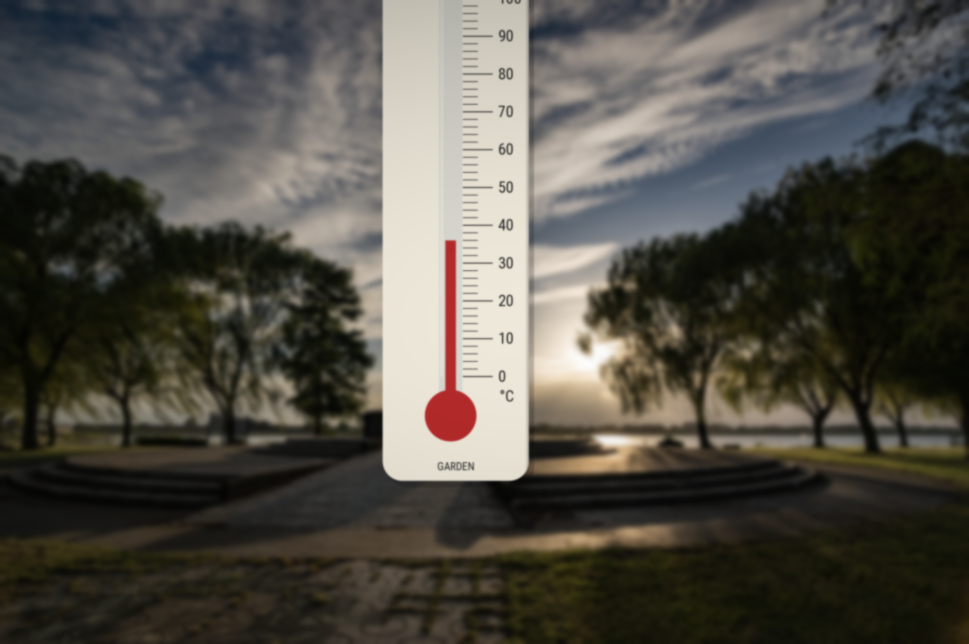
36 (°C)
